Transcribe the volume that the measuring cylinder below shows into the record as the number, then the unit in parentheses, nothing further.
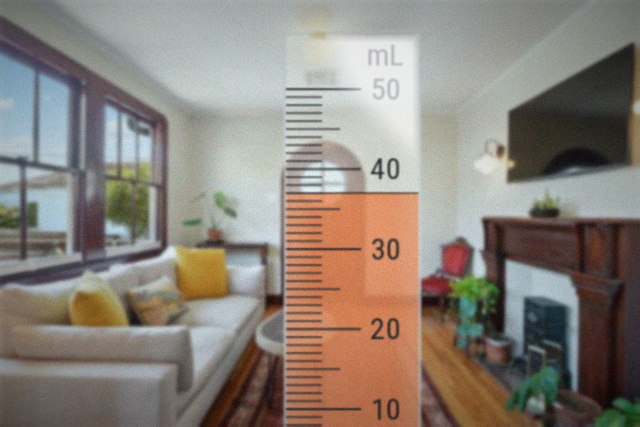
37 (mL)
